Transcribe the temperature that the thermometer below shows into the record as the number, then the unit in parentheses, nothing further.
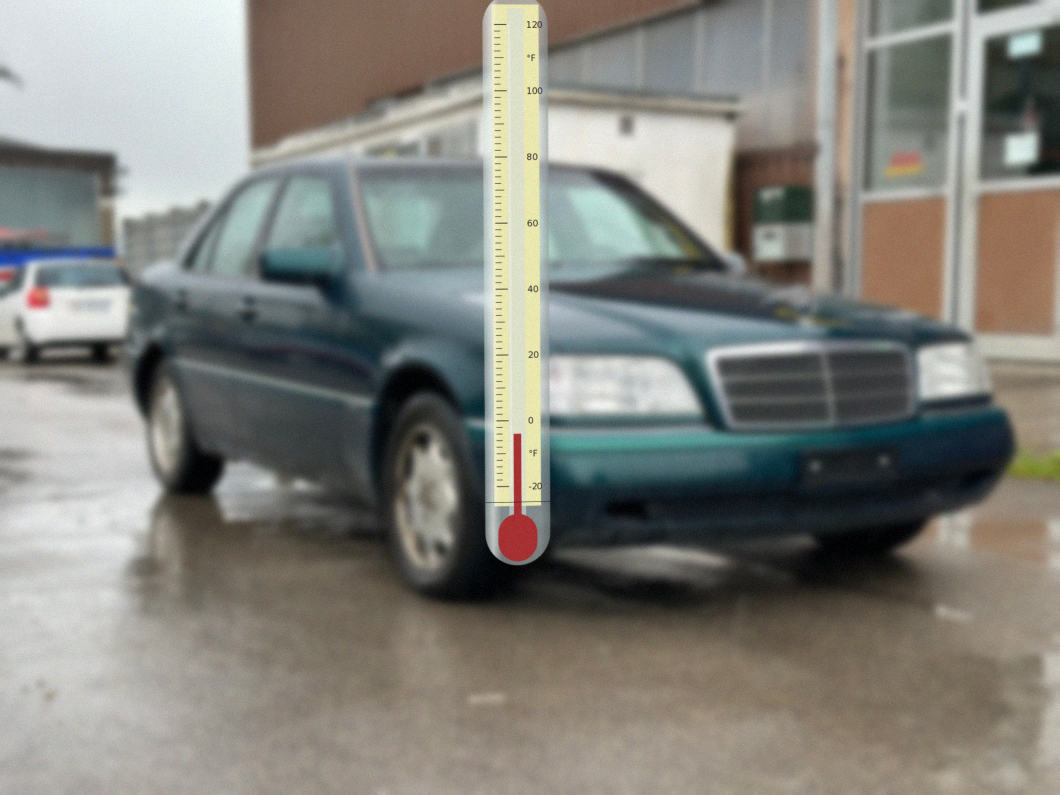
-4 (°F)
